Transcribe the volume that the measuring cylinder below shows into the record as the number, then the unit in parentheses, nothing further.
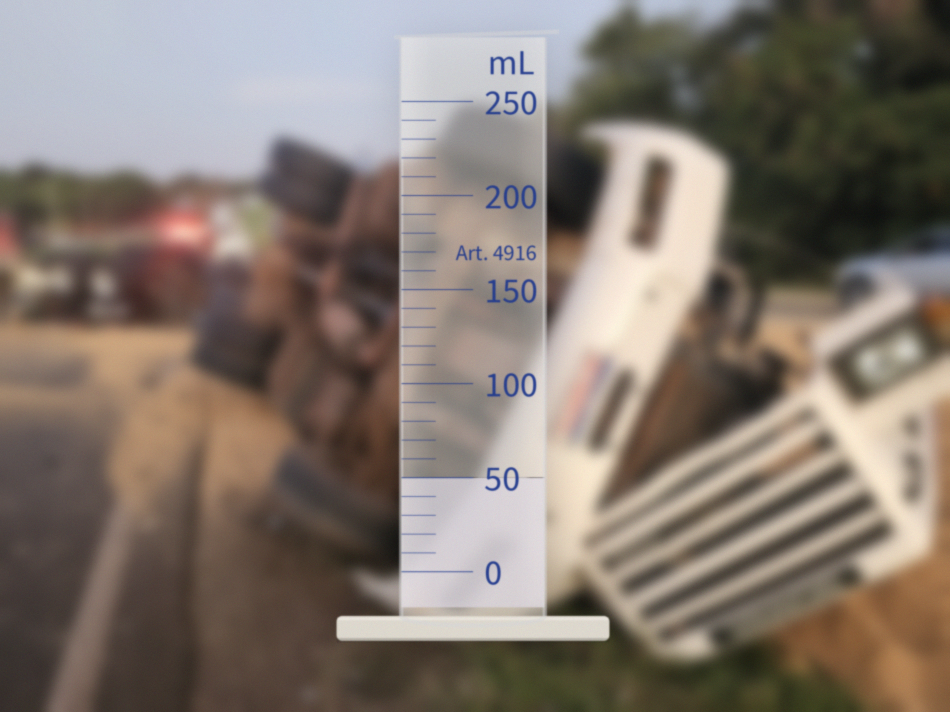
50 (mL)
